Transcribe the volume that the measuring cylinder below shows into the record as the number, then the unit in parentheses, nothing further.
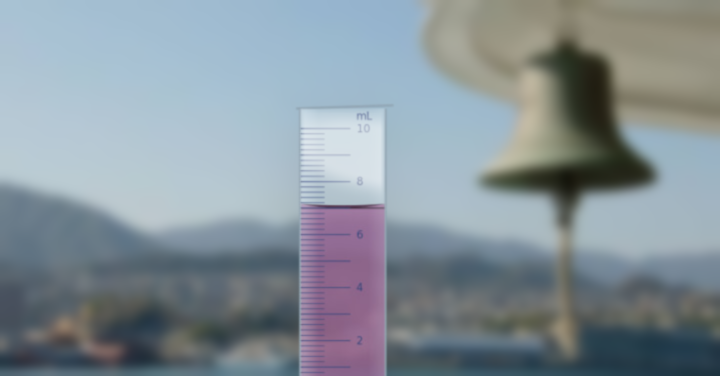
7 (mL)
